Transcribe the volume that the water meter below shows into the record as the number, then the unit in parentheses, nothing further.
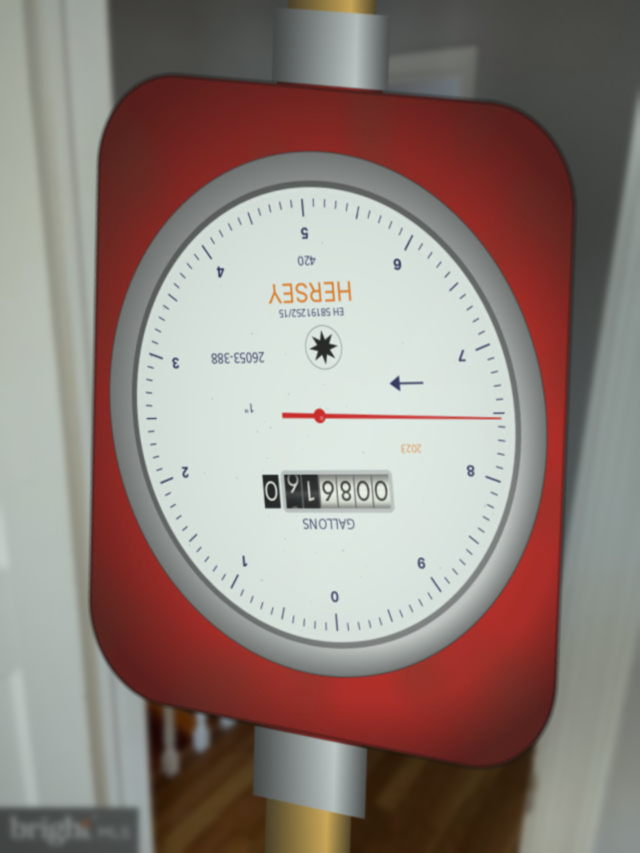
86157.5 (gal)
